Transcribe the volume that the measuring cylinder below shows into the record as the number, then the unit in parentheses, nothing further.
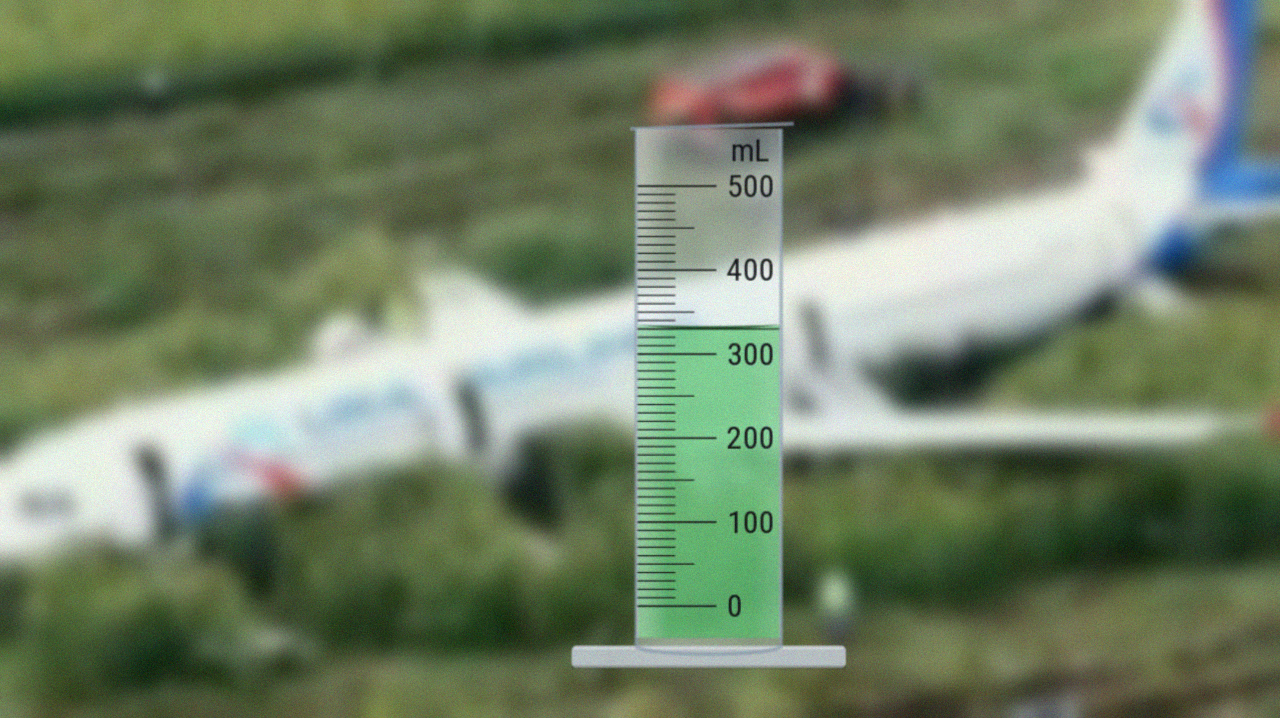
330 (mL)
